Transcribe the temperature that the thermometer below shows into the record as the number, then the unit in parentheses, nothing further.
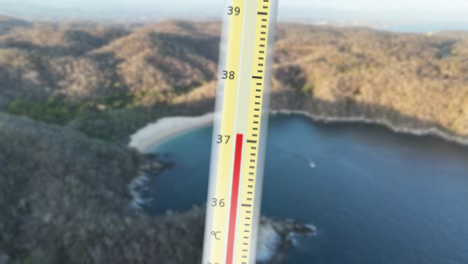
37.1 (°C)
